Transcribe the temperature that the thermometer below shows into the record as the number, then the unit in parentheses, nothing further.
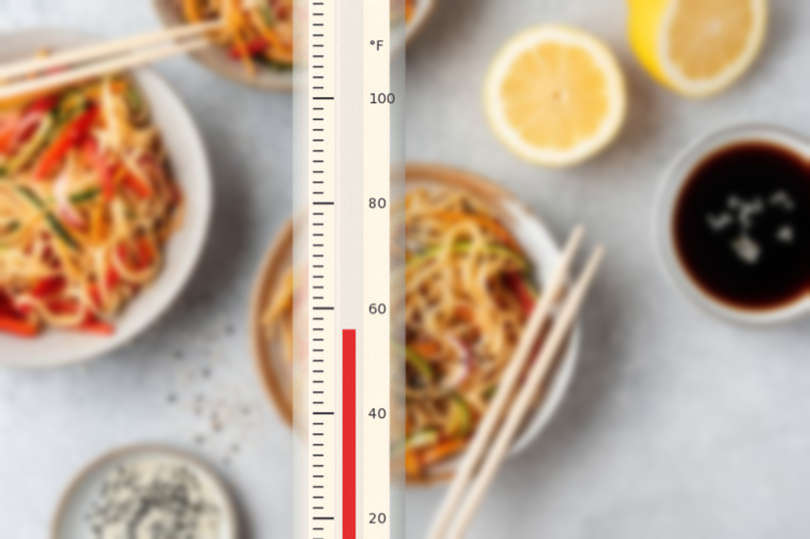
56 (°F)
